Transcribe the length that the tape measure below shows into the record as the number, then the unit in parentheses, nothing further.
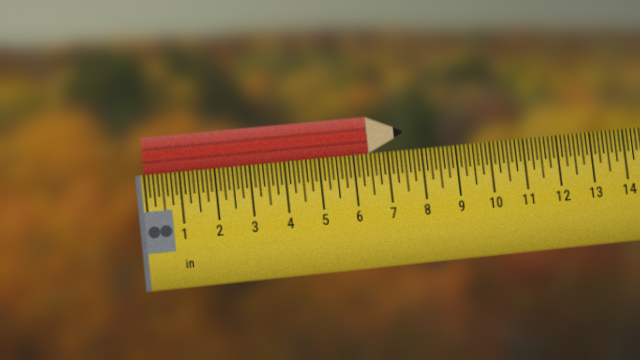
7.5 (in)
